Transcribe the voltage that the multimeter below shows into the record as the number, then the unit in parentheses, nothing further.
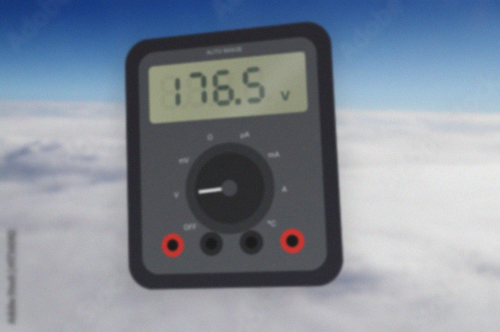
176.5 (V)
